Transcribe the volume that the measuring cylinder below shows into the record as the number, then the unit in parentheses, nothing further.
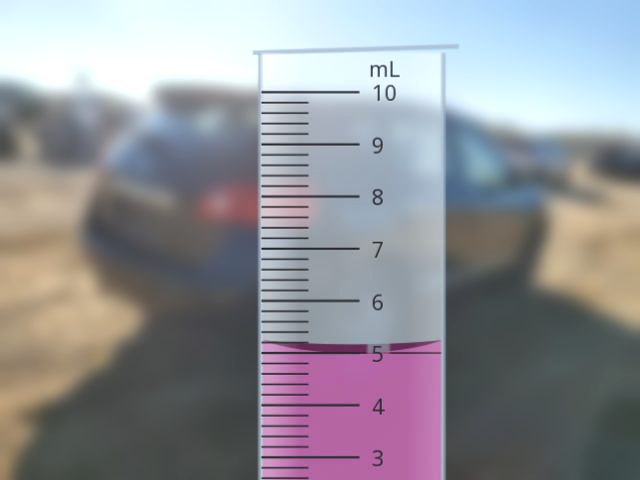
5 (mL)
